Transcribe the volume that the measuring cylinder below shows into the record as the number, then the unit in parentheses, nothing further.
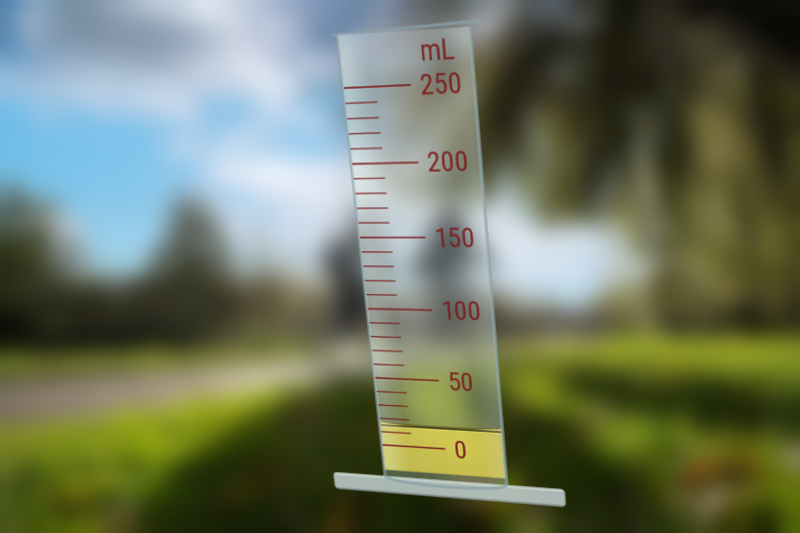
15 (mL)
